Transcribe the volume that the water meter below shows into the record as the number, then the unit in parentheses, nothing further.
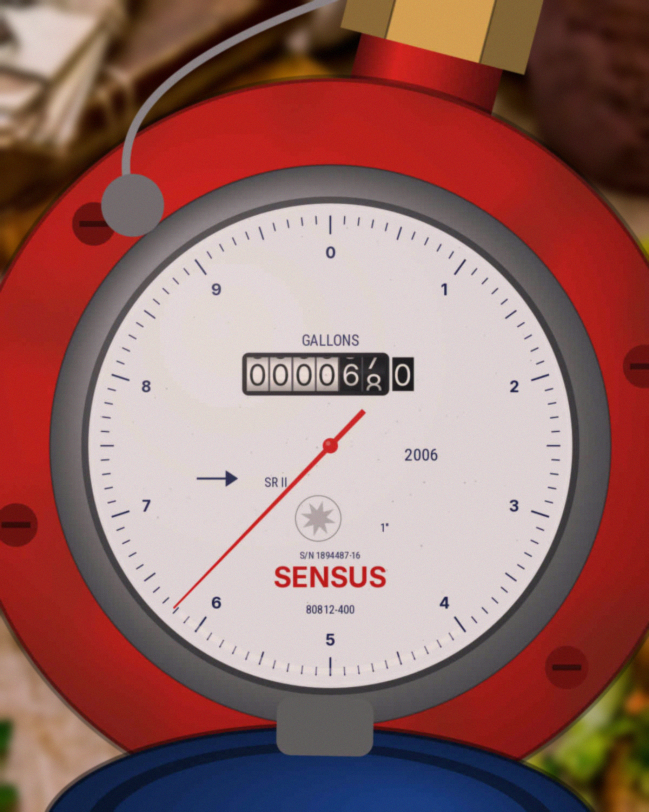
676.2 (gal)
